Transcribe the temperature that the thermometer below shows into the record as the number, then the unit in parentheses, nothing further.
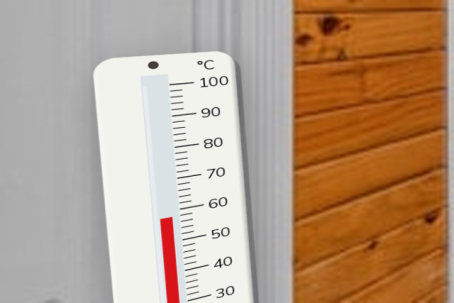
58 (°C)
